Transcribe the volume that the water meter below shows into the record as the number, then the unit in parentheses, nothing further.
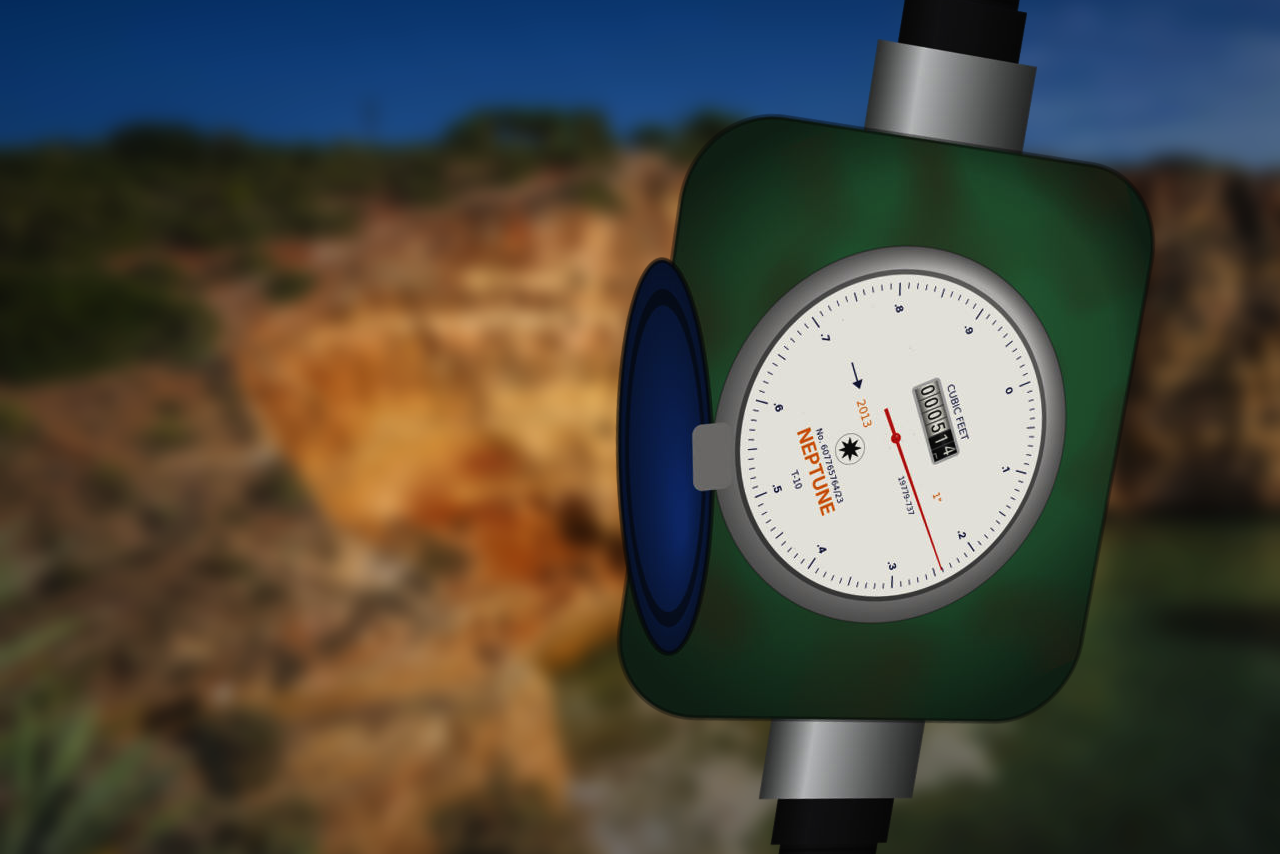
514.24 (ft³)
